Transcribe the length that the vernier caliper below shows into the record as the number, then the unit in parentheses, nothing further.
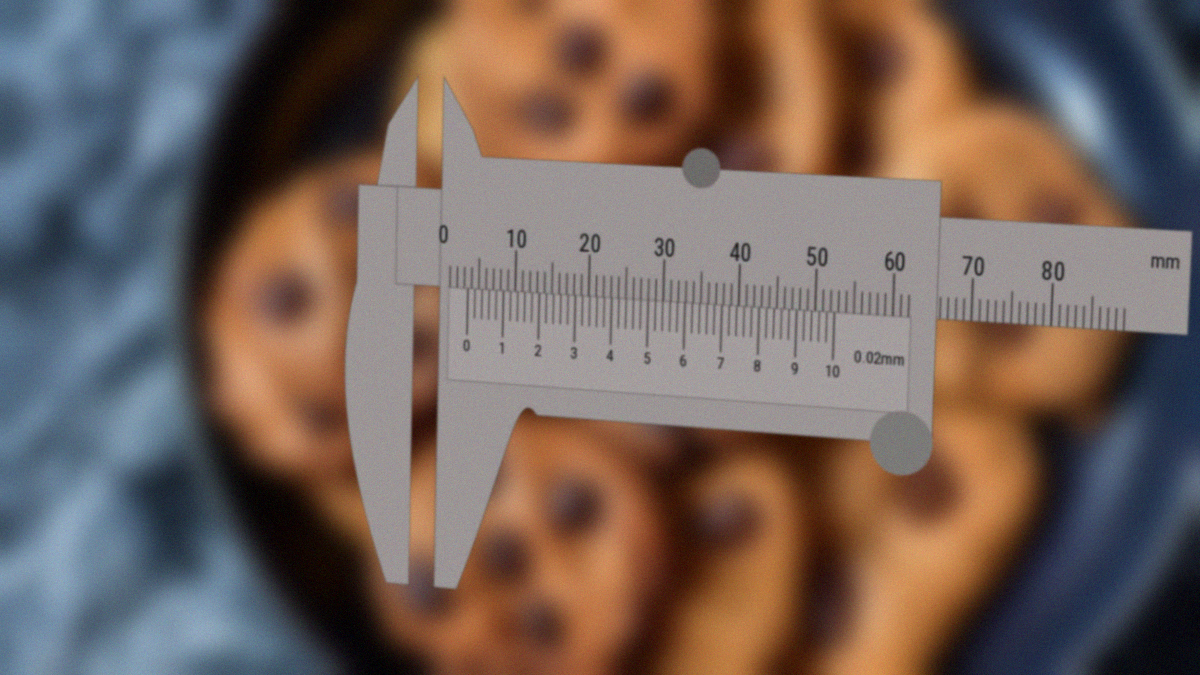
3.5 (mm)
